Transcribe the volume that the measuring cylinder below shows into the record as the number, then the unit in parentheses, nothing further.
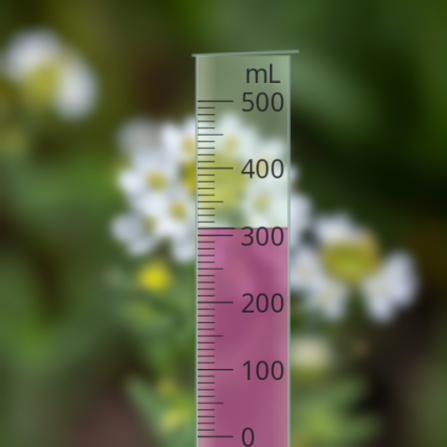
310 (mL)
